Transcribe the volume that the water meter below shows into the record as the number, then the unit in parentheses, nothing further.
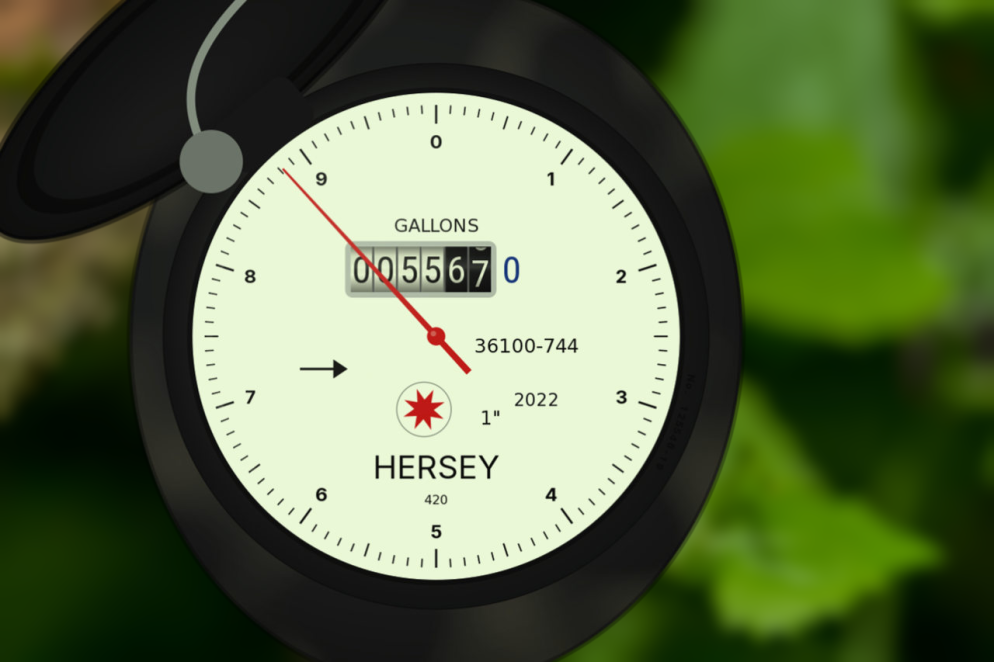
55668.8 (gal)
